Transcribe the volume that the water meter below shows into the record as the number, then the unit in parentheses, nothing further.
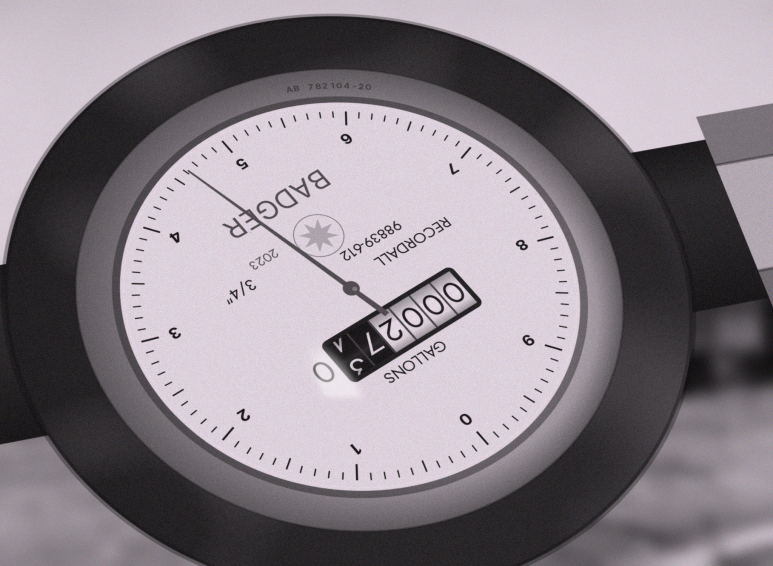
2734.6 (gal)
